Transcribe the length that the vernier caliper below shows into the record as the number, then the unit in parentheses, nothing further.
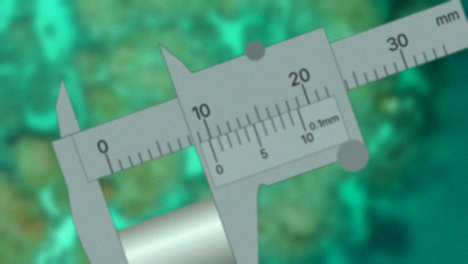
9.8 (mm)
